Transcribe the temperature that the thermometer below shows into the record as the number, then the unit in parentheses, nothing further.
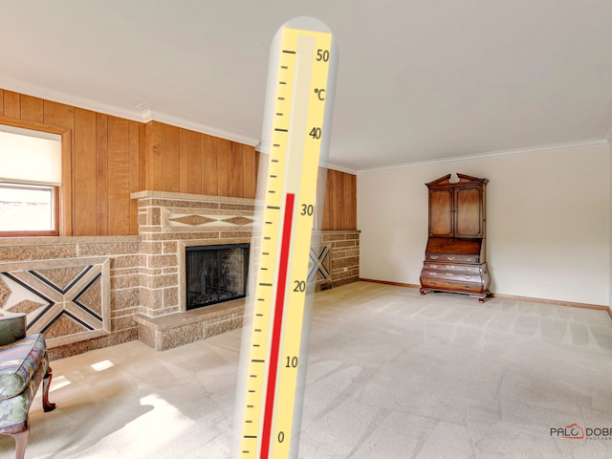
32 (°C)
